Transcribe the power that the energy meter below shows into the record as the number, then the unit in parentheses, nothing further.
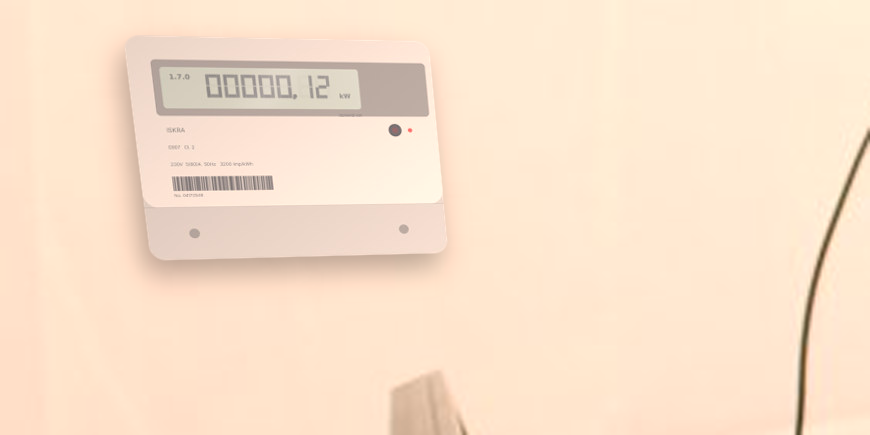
0.12 (kW)
